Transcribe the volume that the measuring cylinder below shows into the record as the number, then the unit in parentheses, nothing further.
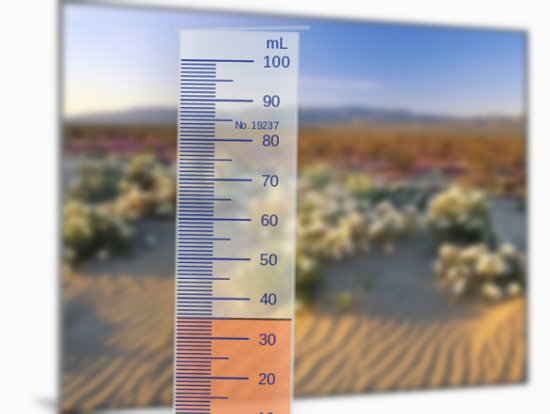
35 (mL)
